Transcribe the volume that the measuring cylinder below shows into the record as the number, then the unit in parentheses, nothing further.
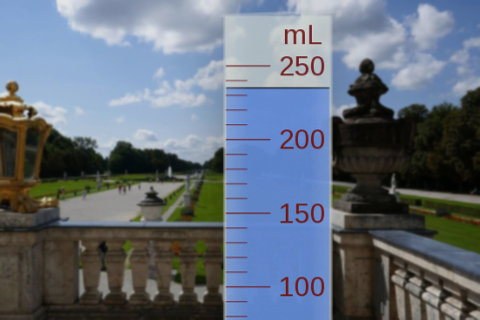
235 (mL)
